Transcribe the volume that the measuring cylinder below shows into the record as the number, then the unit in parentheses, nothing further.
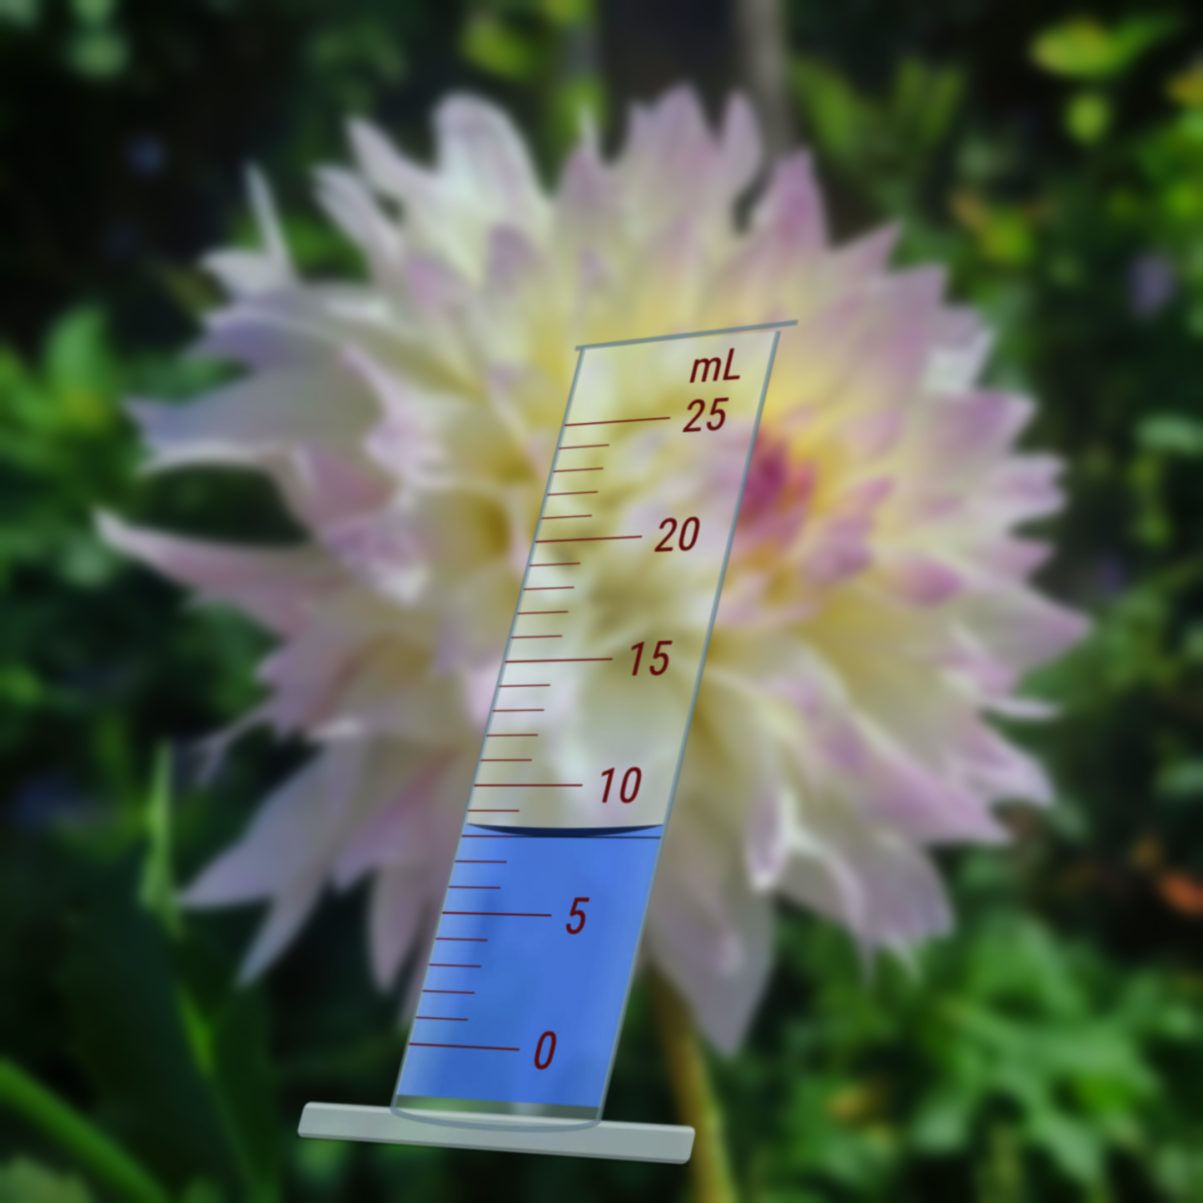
8 (mL)
